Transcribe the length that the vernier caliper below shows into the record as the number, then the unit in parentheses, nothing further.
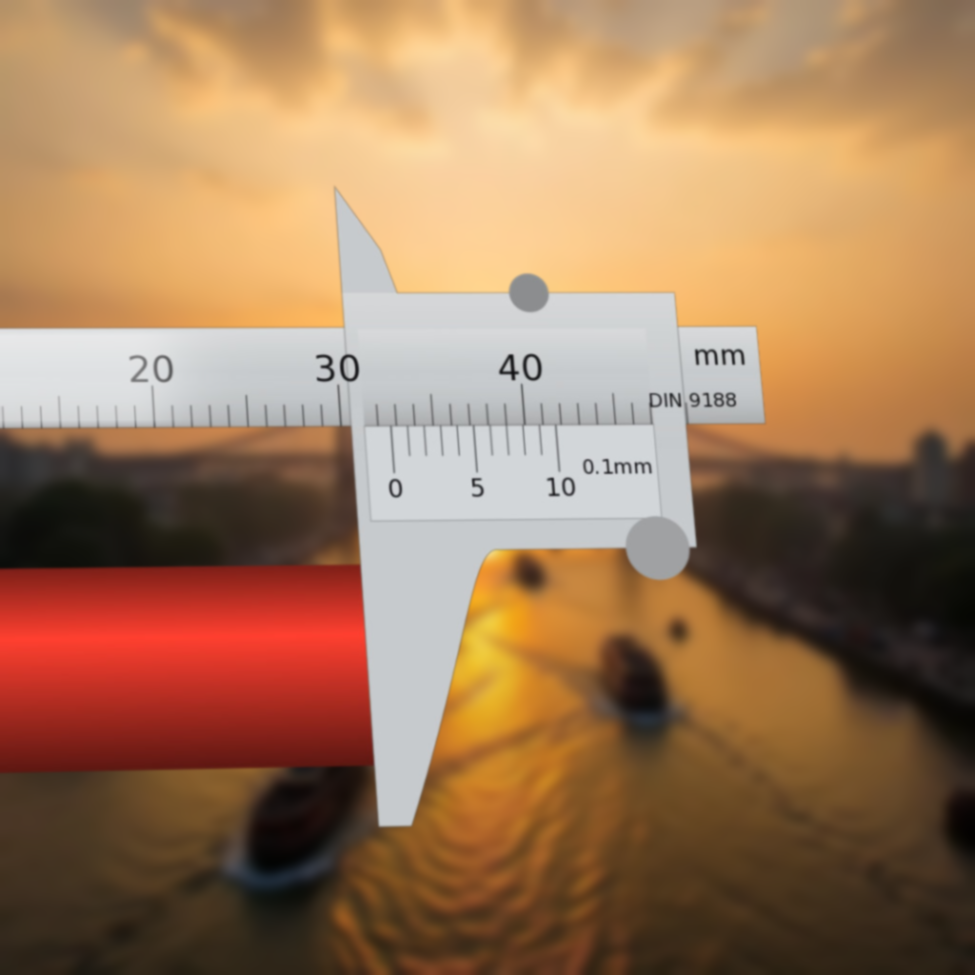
32.7 (mm)
